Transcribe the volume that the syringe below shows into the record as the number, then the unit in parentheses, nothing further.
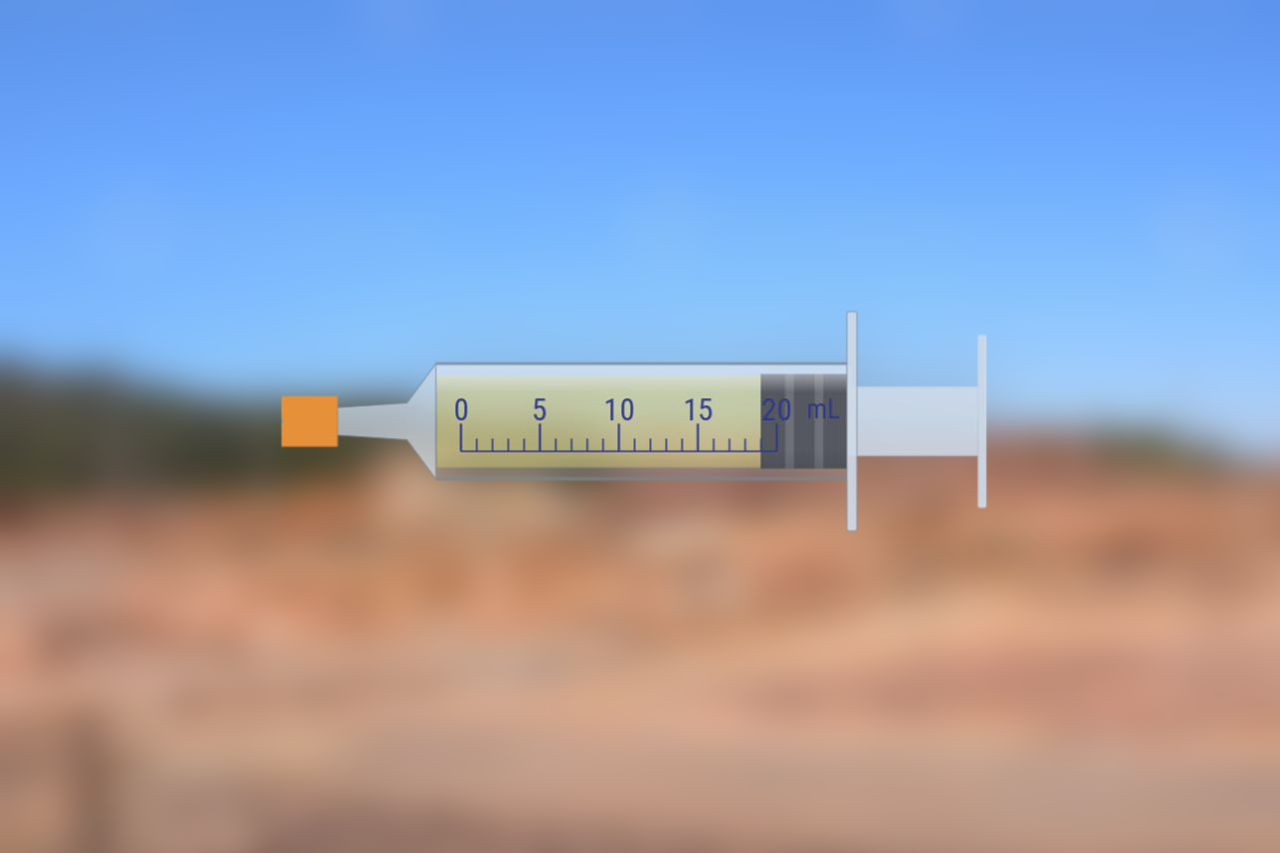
19 (mL)
